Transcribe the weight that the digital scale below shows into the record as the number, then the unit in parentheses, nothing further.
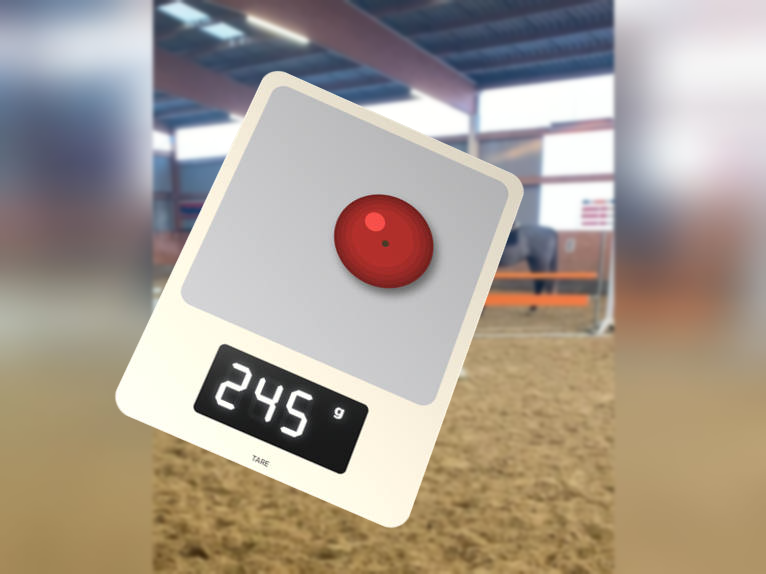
245 (g)
